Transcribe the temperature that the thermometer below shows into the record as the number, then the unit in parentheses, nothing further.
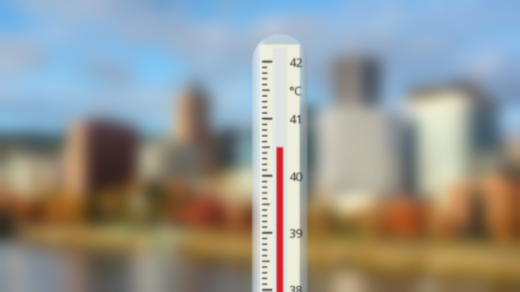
40.5 (°C)
